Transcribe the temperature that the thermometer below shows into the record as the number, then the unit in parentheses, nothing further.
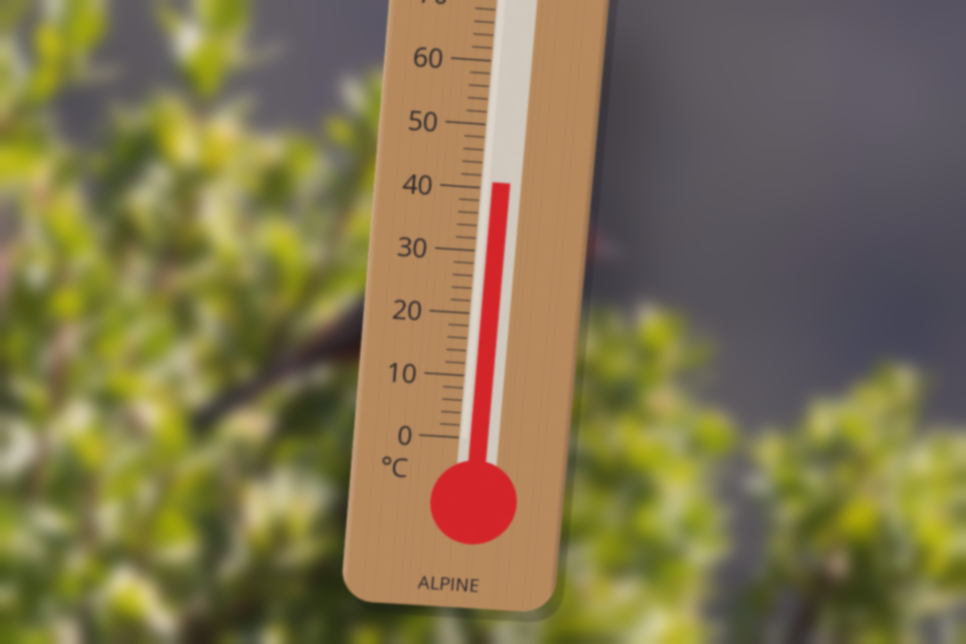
41 (°C)
